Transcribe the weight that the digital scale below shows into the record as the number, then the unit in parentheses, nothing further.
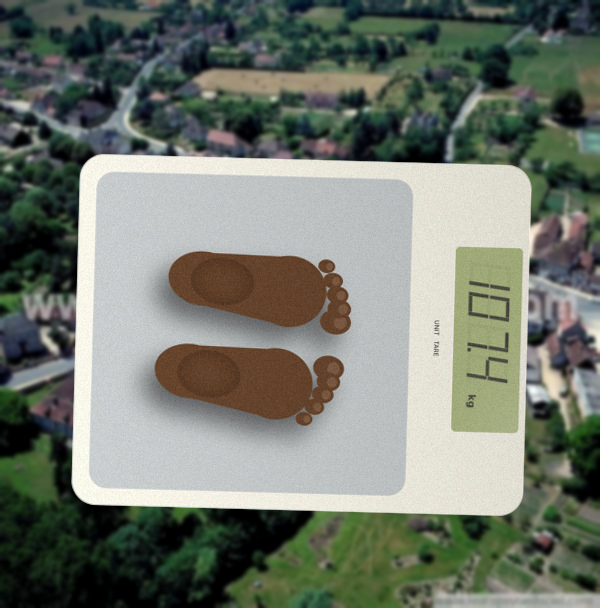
107.4 (kg)
